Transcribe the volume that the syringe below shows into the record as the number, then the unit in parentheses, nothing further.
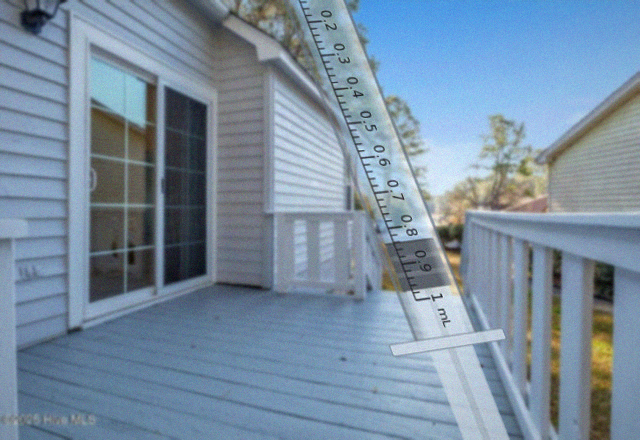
0.84 (mL)
